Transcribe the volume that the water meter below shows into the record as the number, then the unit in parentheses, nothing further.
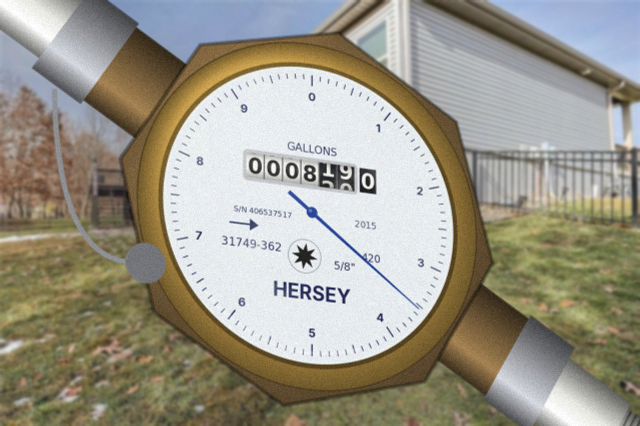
8193.5 (gal)
